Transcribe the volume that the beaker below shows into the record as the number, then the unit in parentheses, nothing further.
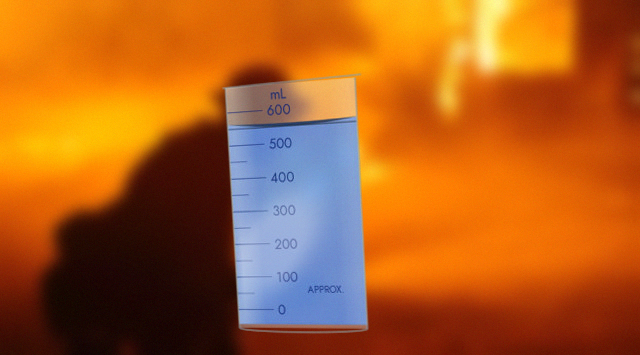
550 (mL)
